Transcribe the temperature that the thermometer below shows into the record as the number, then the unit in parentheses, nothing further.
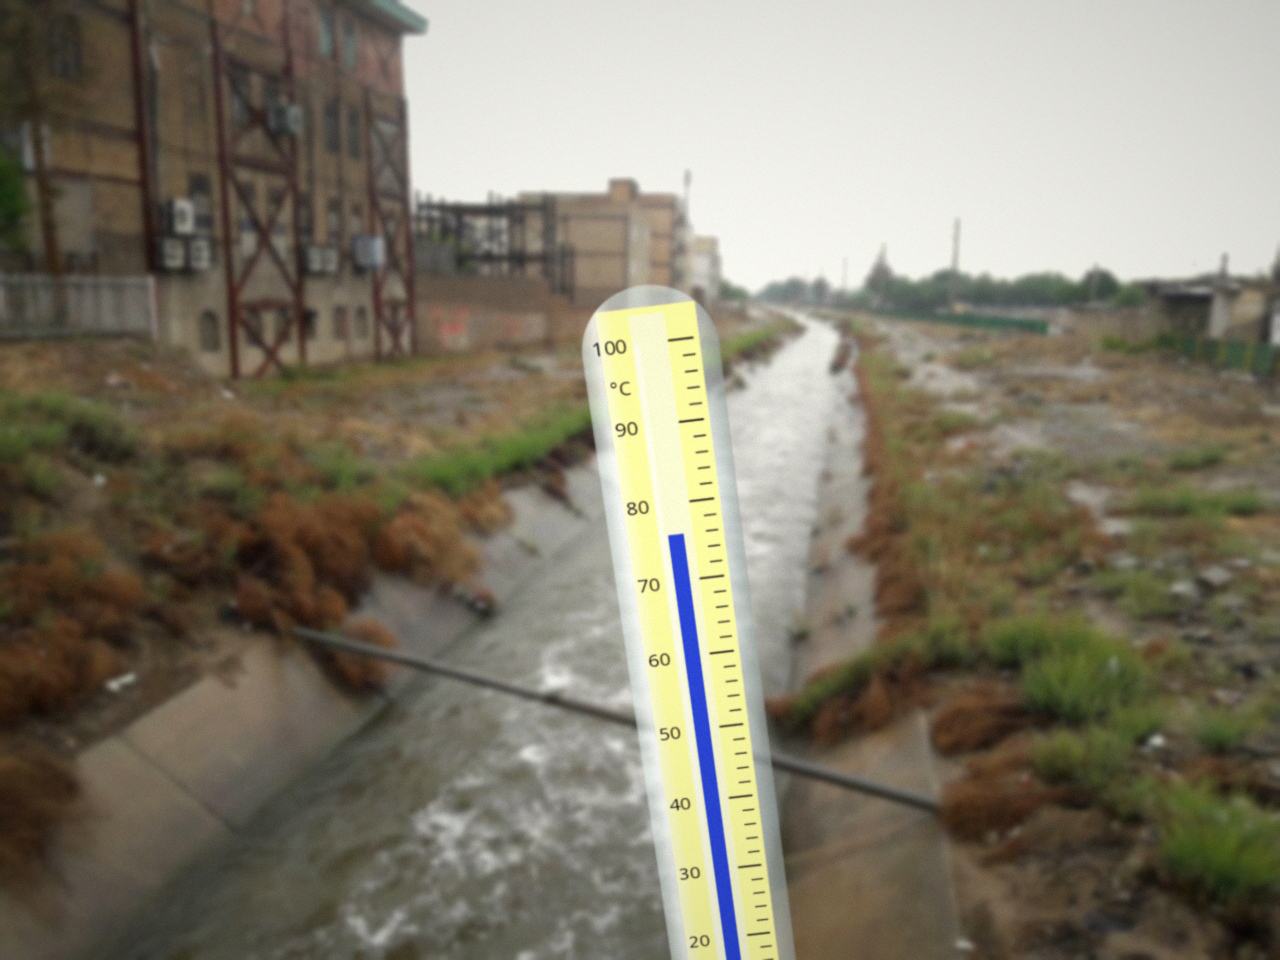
76 (°C)
